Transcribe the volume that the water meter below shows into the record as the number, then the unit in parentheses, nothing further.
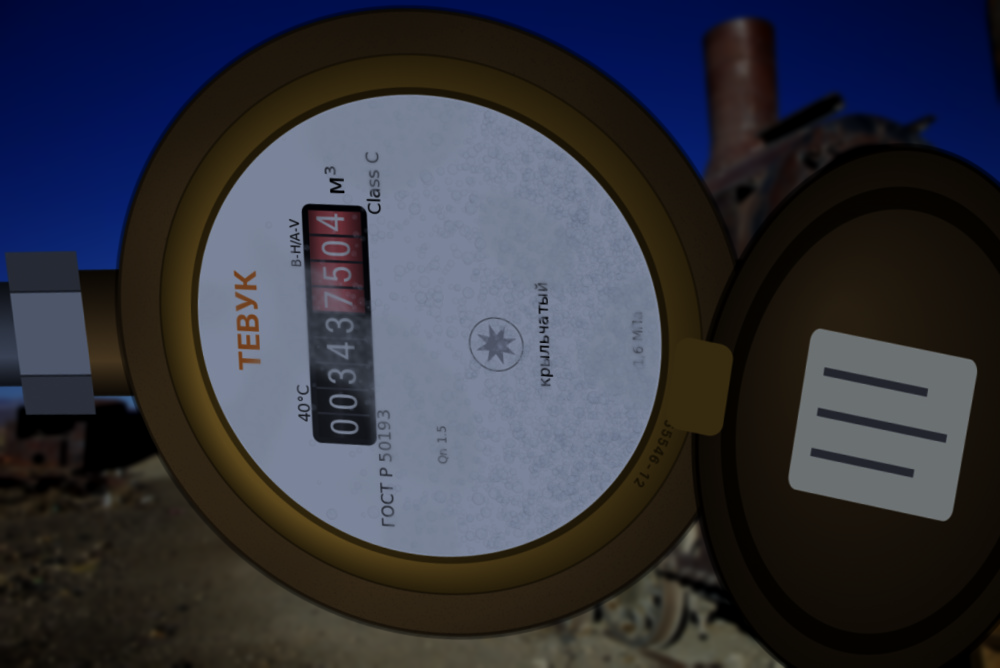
343.7504 (m³)
